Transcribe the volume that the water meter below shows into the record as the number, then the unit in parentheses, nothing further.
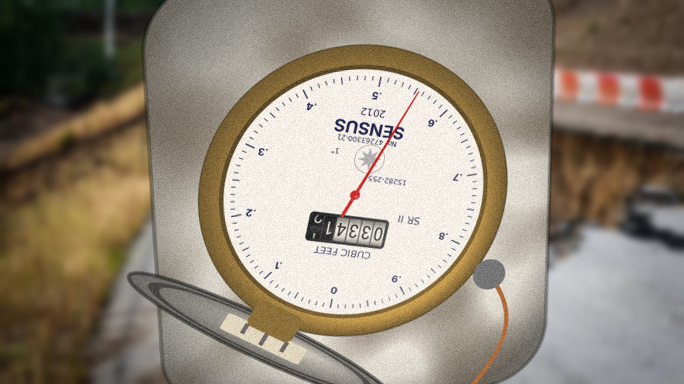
33411.55 (ft³)
